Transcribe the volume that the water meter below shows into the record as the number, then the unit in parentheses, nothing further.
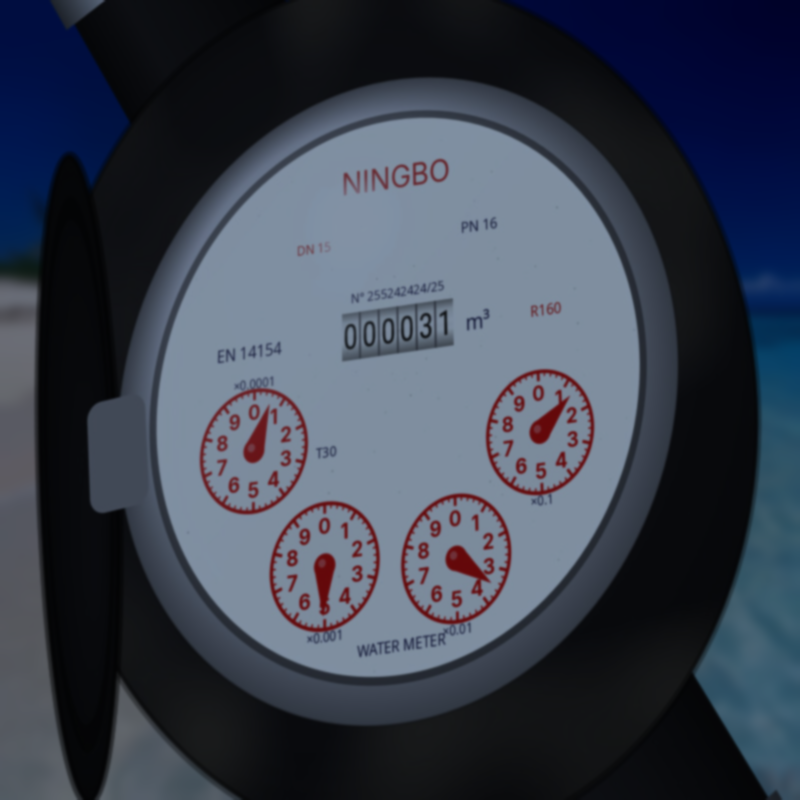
31.1350 (m³)
